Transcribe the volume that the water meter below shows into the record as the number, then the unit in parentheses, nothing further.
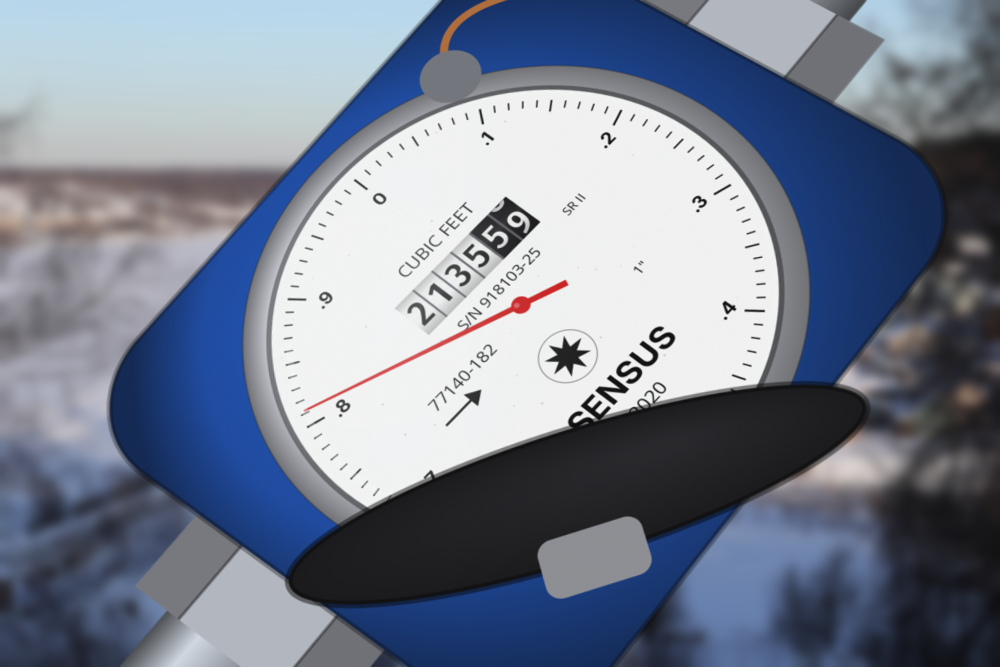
213558.81 (ft³)
